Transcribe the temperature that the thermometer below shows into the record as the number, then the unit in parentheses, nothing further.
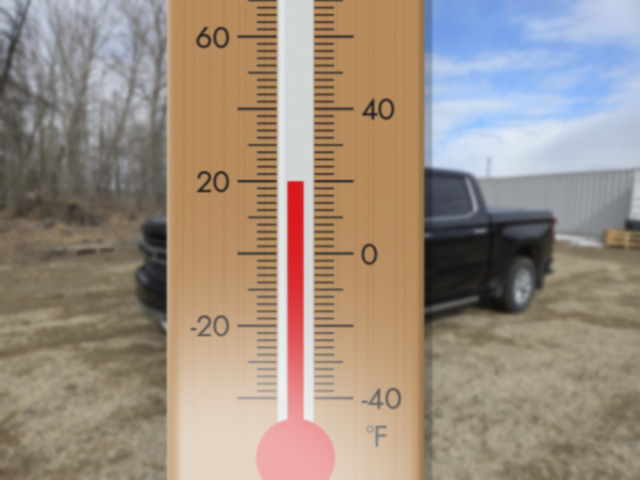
20 (°F)
